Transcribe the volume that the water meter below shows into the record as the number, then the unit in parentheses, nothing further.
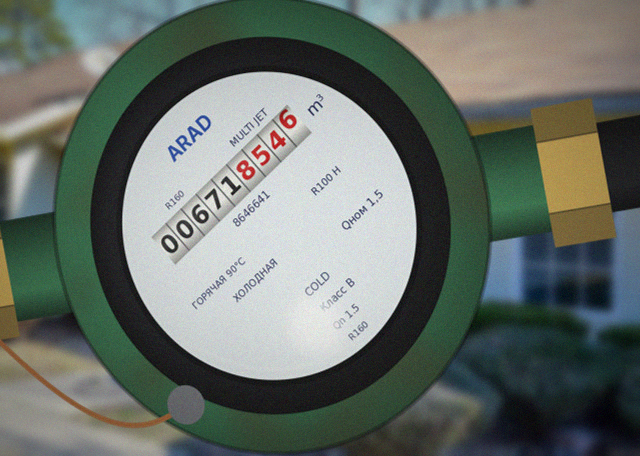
671.8546 (m³)
